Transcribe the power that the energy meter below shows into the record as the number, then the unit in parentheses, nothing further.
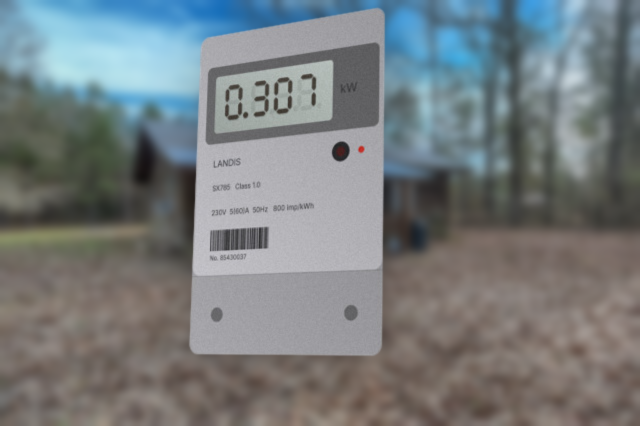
0.307 (kW)
